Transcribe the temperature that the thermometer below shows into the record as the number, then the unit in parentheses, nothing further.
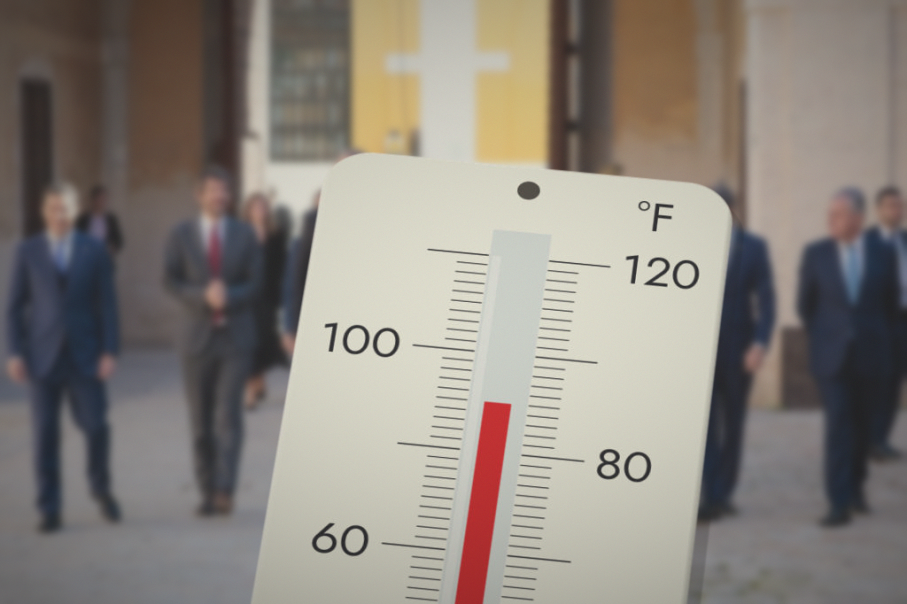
90 (°F)
